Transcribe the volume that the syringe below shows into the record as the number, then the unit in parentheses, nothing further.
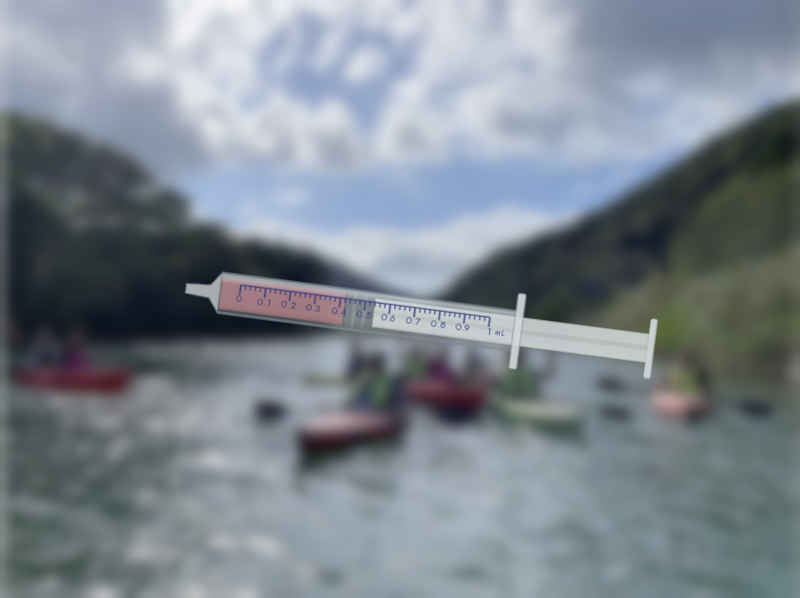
0.42 (mL)
